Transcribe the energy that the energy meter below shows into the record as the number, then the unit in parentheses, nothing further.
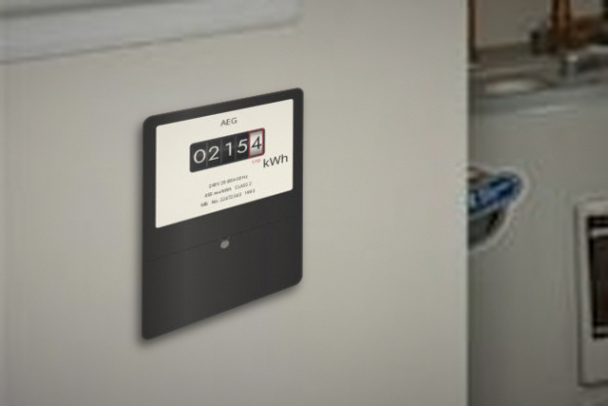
215.4 (kWh)
